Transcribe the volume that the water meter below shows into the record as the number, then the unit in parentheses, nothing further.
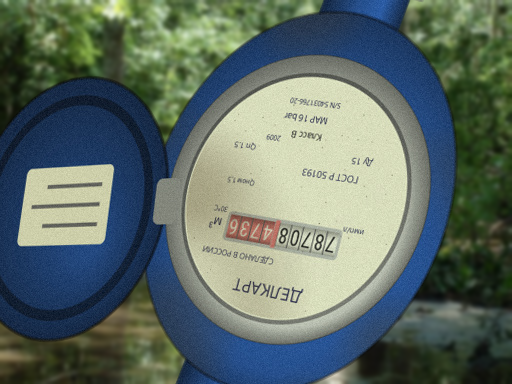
78708.4736 (m³)
